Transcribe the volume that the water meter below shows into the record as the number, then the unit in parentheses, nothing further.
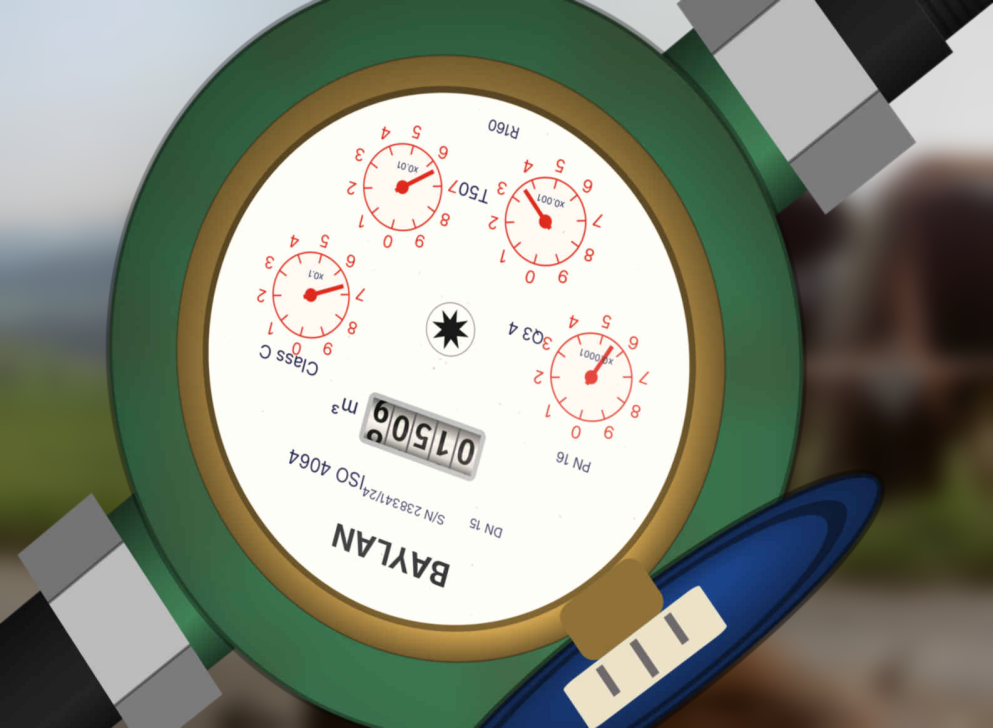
1508.6635 (m³)
